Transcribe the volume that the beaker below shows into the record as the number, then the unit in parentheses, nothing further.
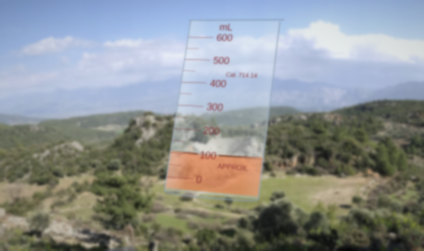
100 (mL)
